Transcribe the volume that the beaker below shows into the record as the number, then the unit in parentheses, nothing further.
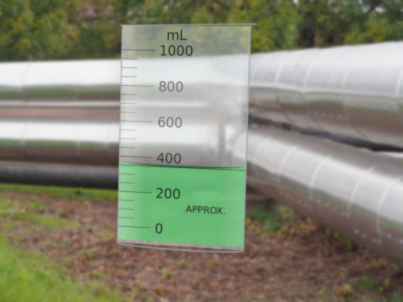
350 (mL)
